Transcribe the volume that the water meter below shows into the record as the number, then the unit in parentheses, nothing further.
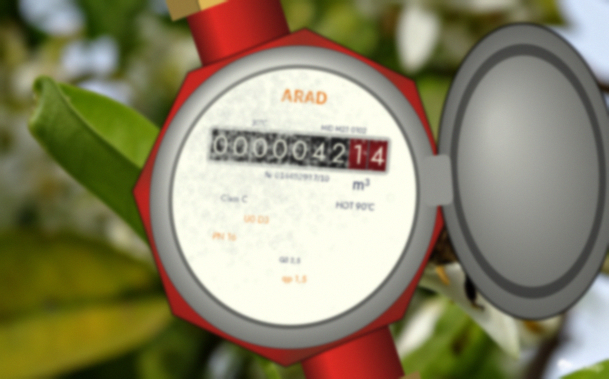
42.14 (m³)
